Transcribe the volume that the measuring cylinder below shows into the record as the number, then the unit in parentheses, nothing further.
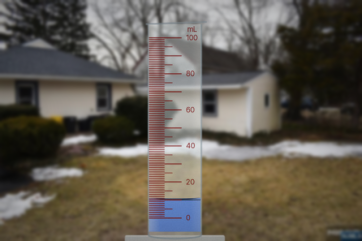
10 (mL)
